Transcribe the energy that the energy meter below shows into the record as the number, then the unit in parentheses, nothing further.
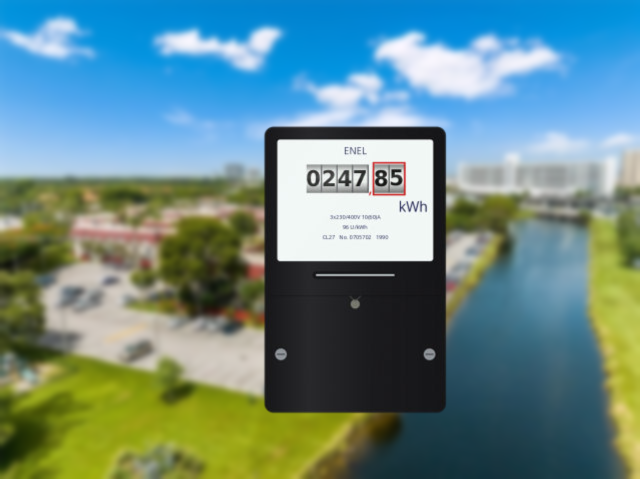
247.85 (kWh)
